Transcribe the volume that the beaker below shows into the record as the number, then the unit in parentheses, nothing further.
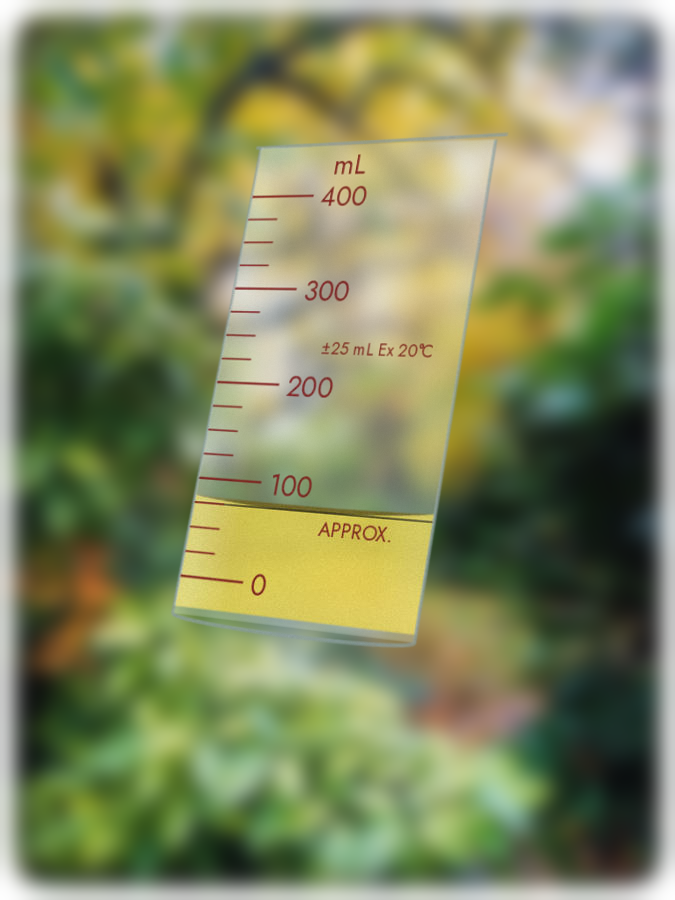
75 (mL)
